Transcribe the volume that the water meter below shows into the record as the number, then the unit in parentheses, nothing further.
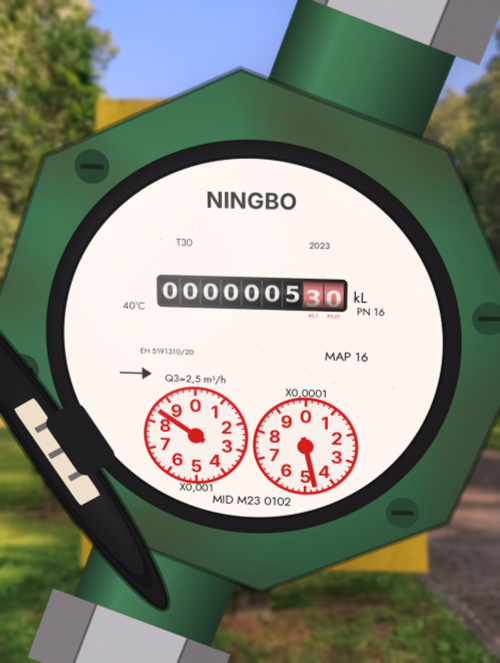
5.2984 (kL)
